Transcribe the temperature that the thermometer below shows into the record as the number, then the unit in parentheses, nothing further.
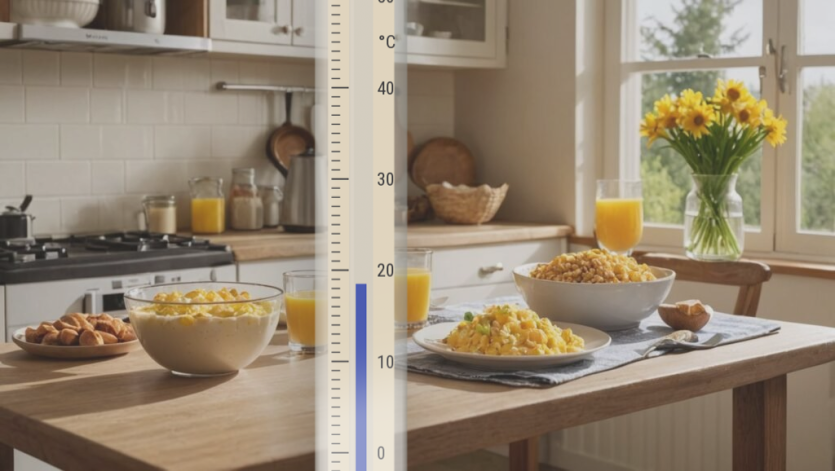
18.5 (°C)
